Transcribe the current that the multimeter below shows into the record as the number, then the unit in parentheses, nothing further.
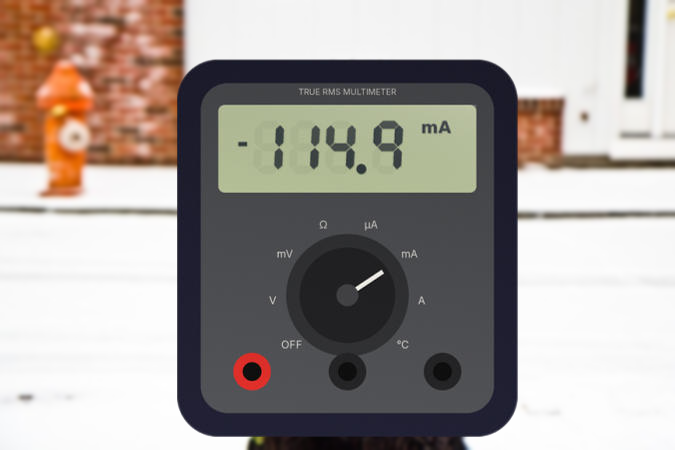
-114.9 (mA)
